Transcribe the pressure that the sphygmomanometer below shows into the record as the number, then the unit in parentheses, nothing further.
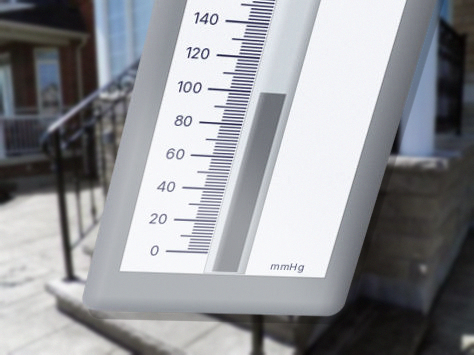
100 (mmHg)
